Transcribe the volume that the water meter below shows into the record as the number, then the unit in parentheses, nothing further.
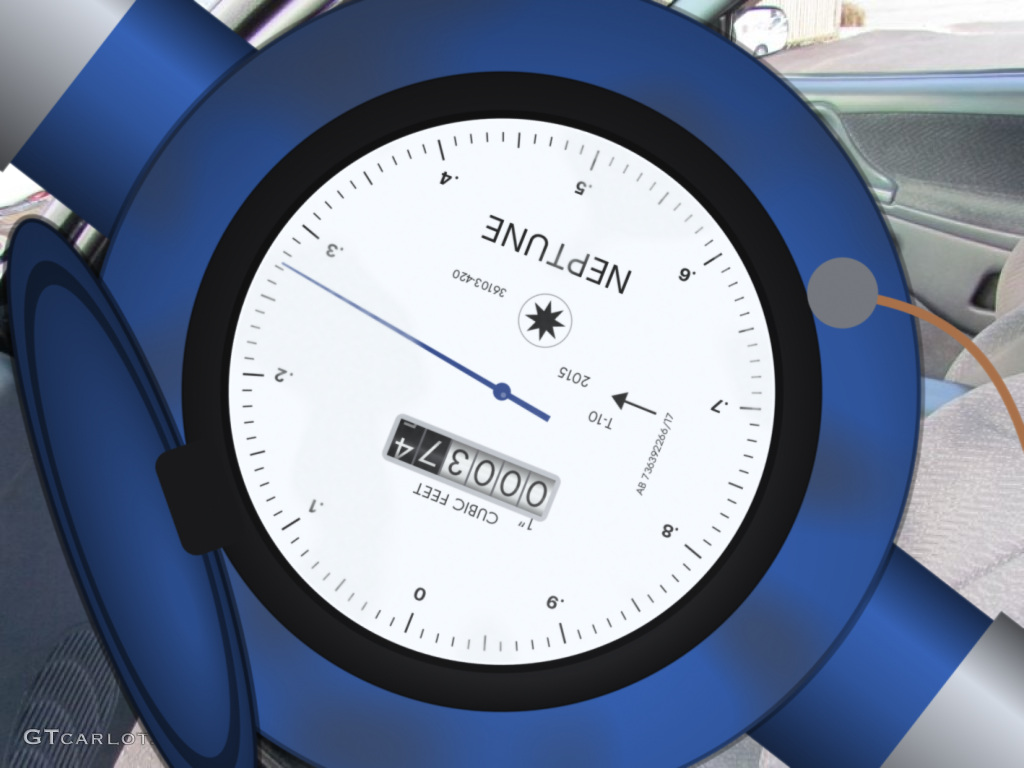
374.27 (ft³)
